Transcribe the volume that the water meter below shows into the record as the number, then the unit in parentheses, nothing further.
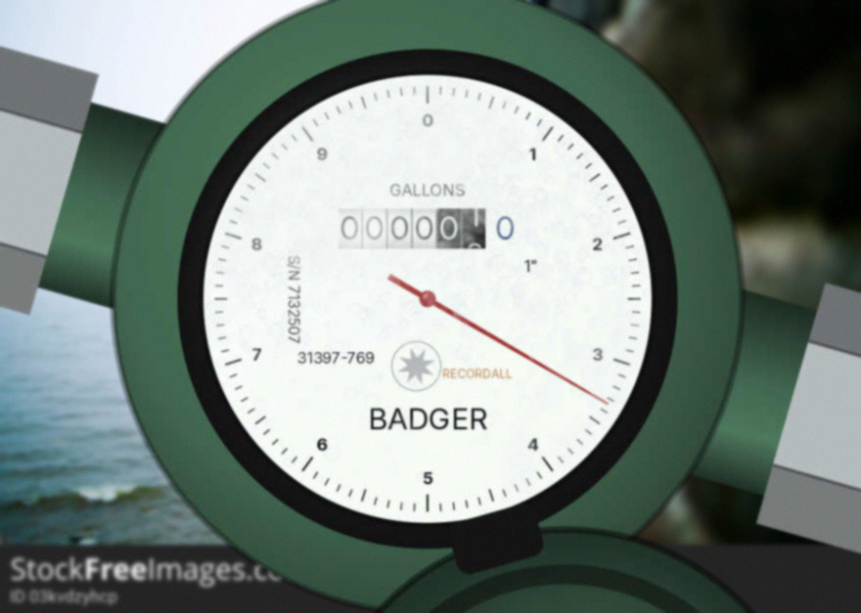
13.3 (gal)
